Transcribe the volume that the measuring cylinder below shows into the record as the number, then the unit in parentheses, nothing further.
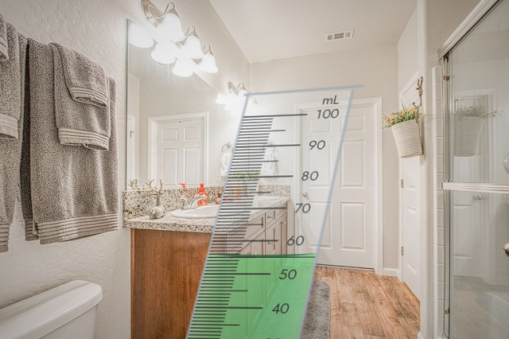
55 (mL)
